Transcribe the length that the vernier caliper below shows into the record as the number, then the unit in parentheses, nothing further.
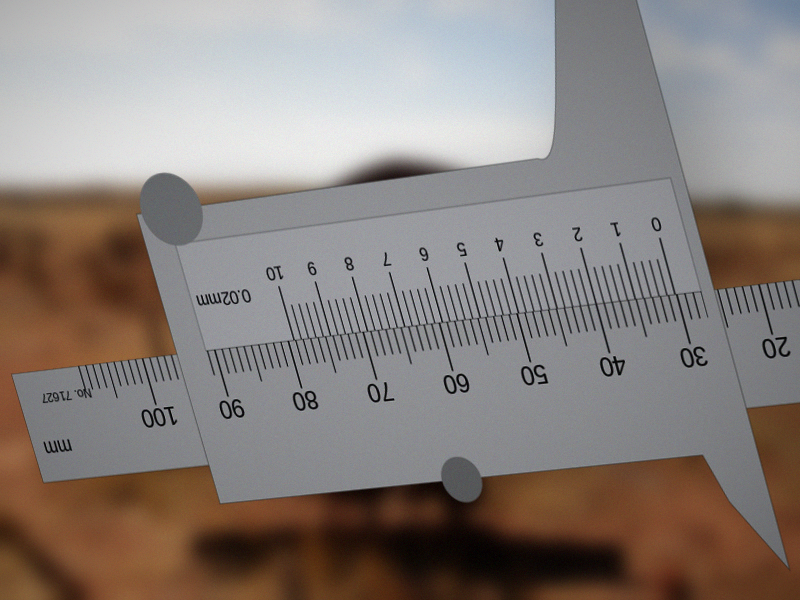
30.2 (mm)
